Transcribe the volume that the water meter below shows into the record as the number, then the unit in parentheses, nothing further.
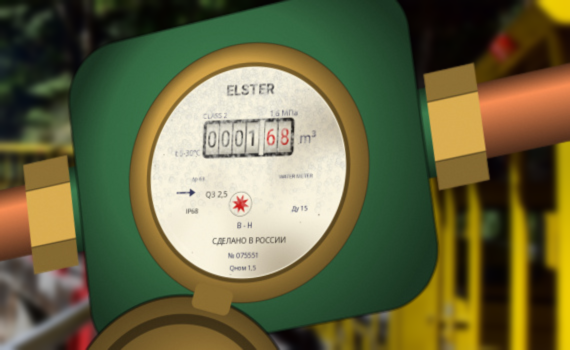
1.68 (m³)
